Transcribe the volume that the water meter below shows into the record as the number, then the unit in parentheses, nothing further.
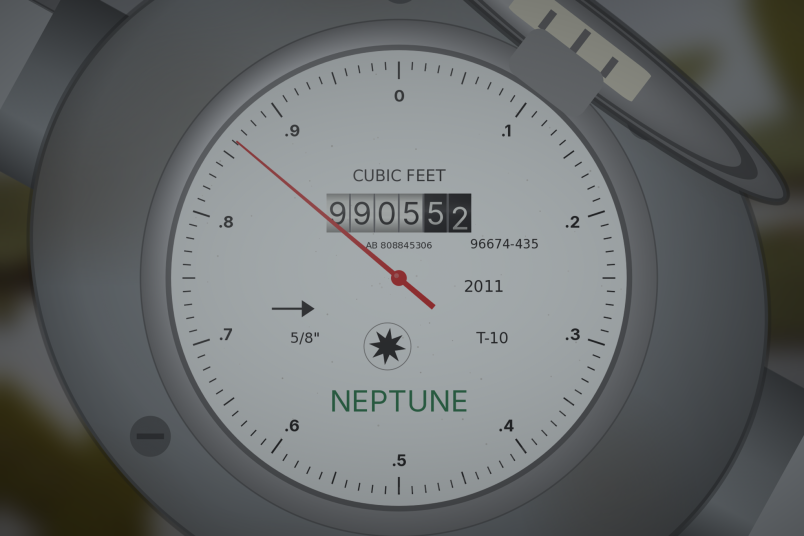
990551.86 (ft³)
